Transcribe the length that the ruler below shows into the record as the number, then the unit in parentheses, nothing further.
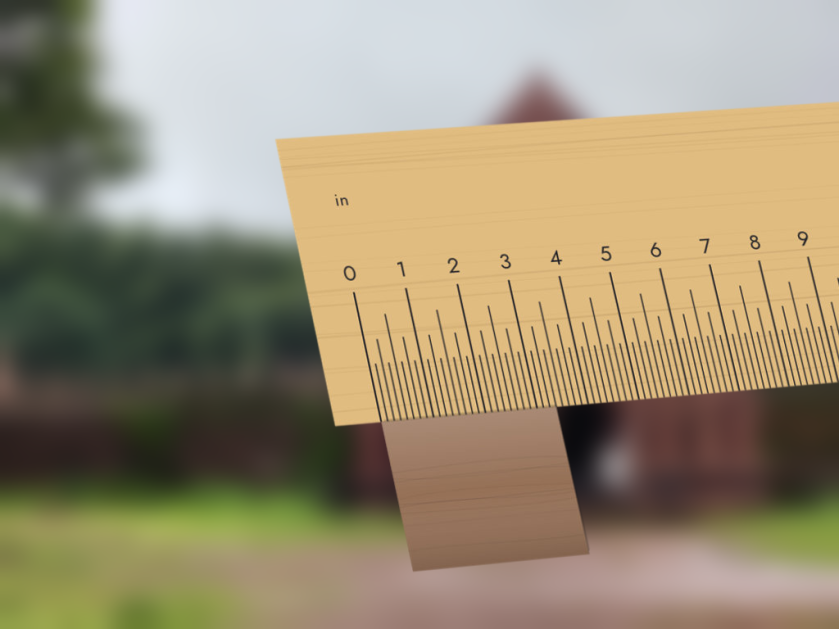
3.375 (in)
